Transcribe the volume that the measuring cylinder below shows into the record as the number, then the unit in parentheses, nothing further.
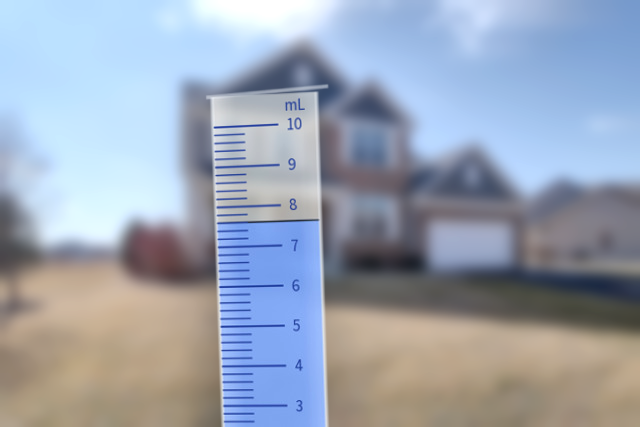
7.6 (mL)
